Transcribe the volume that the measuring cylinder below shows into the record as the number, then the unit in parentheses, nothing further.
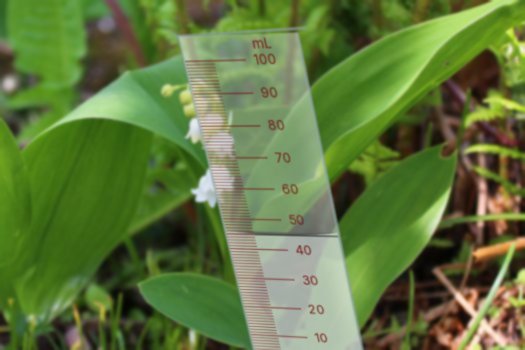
45 (mL)
